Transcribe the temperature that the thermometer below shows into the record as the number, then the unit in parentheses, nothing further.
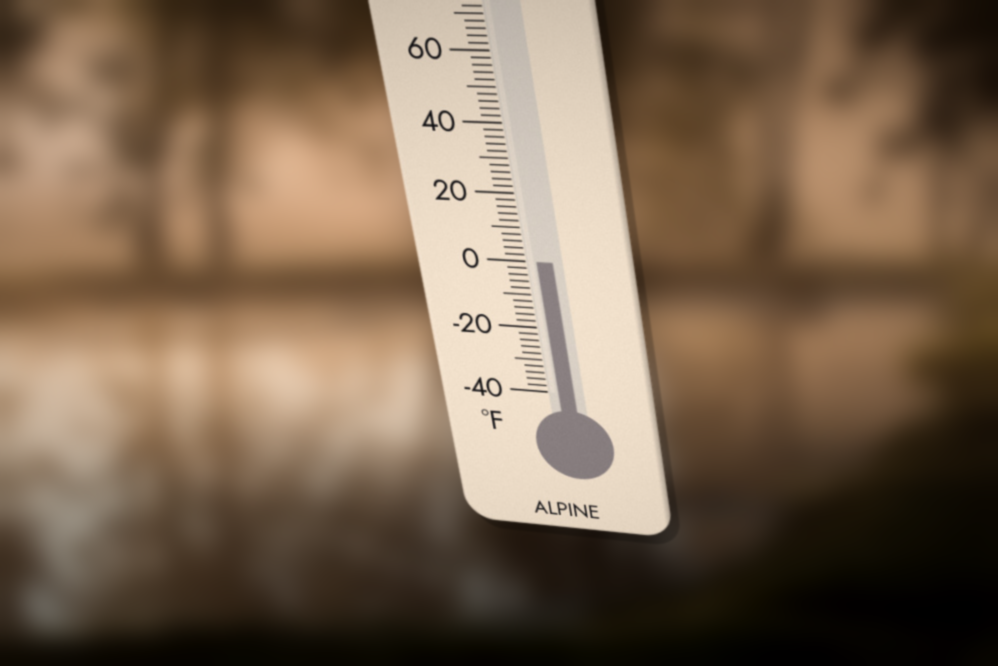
0 (°F)
